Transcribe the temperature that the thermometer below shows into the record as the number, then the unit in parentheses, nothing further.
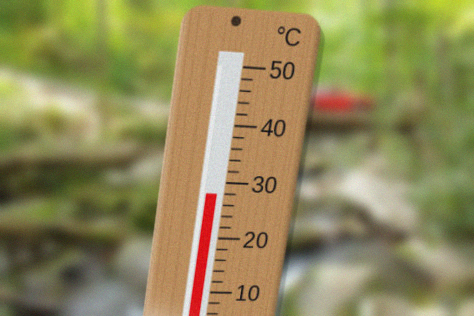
28 (°C)
